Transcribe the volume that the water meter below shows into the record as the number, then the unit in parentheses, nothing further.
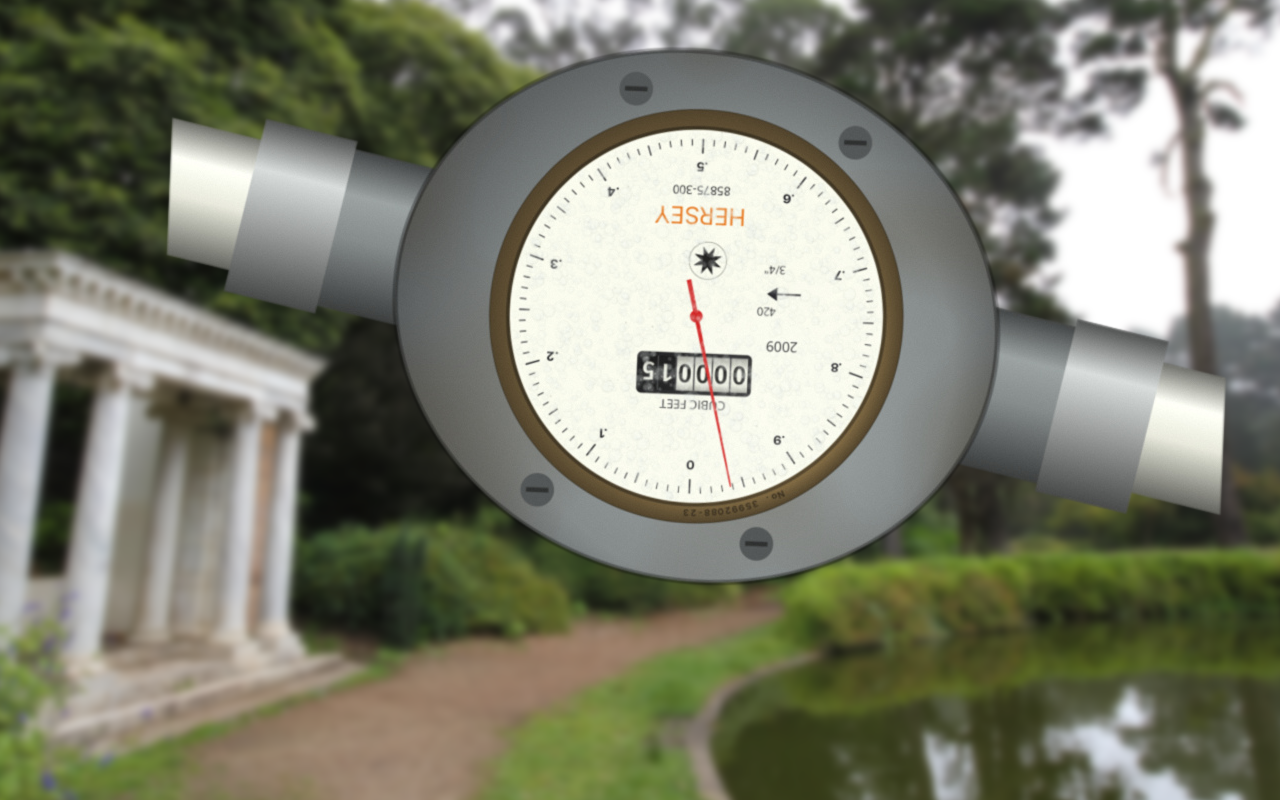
14.96 (ft³)
